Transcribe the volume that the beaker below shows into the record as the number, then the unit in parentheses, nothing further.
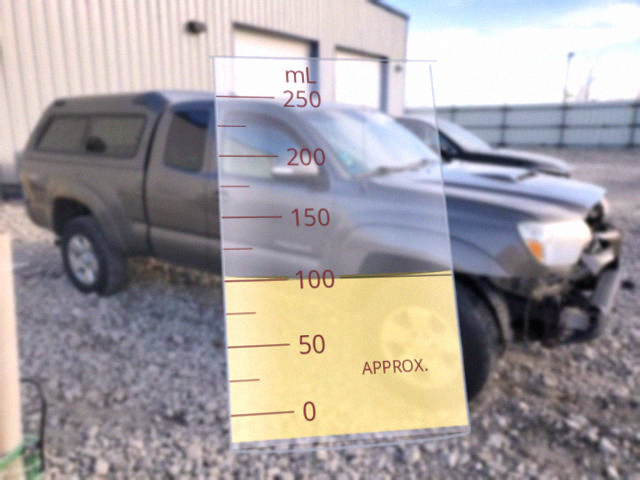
100 (mL)
